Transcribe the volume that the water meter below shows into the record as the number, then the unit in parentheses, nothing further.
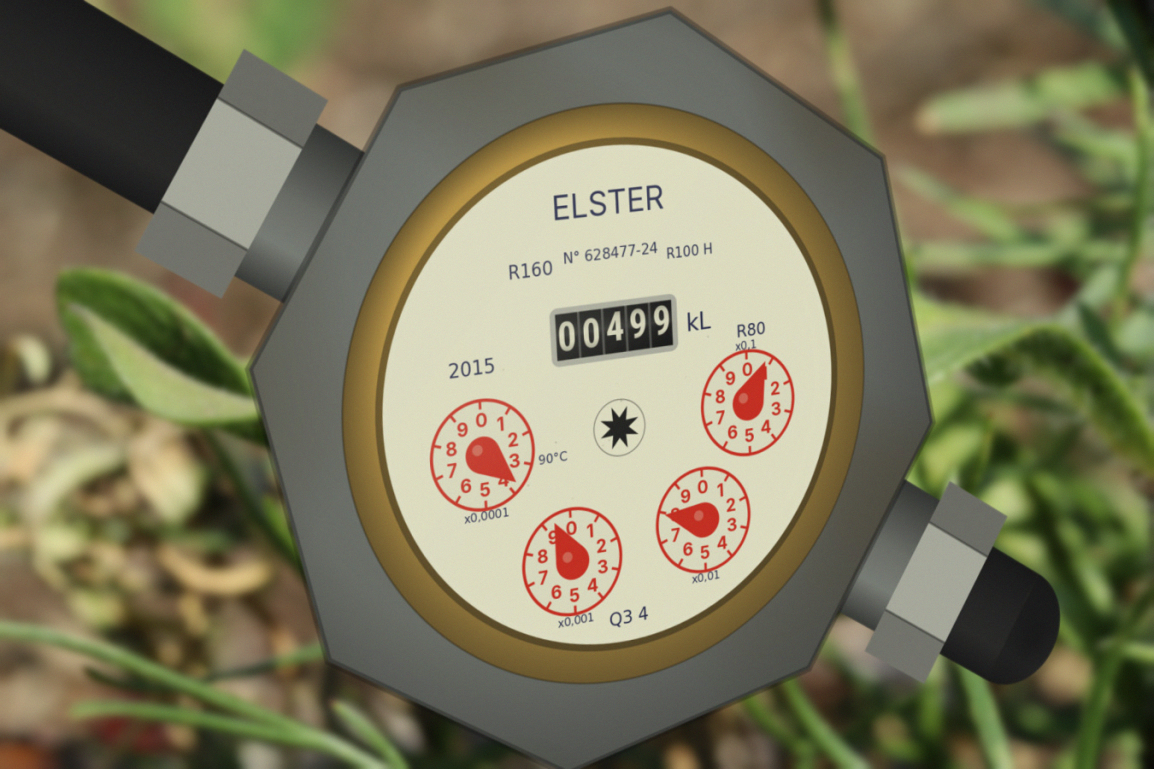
499.0793 (kL)
